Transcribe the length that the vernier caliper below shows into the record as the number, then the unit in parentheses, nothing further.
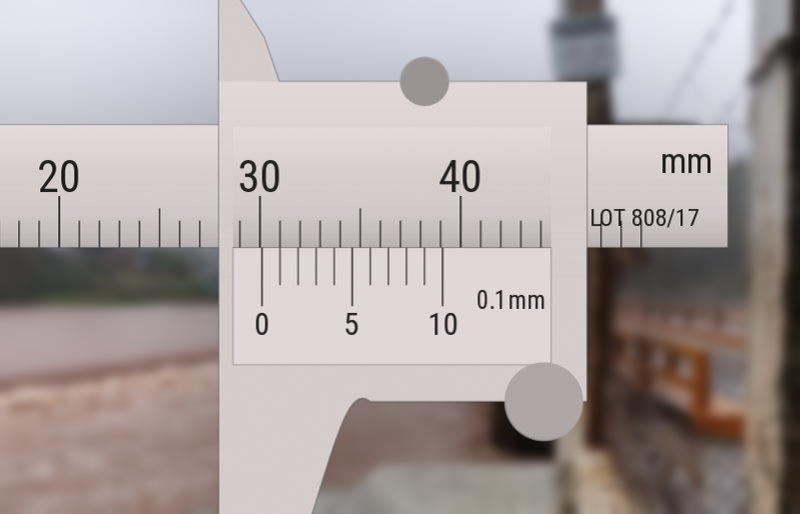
30.1 (mm)
